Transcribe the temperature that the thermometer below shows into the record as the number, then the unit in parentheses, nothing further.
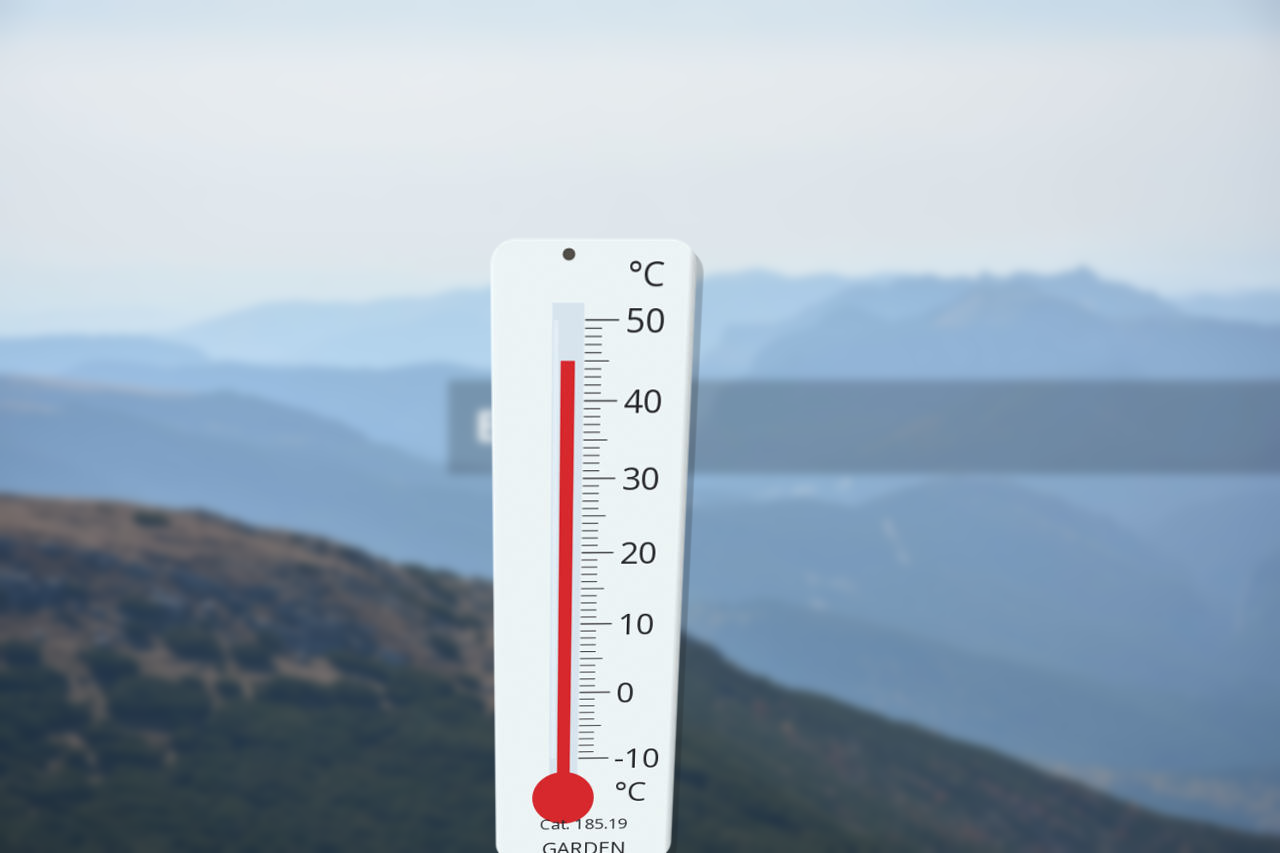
45 (°C)
